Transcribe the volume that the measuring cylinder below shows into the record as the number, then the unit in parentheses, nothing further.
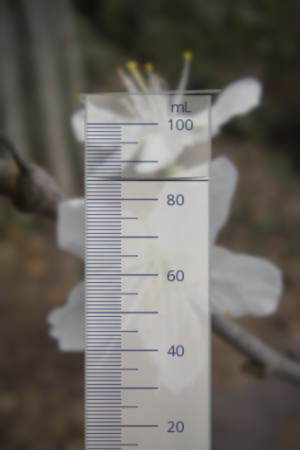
85 (mL)
